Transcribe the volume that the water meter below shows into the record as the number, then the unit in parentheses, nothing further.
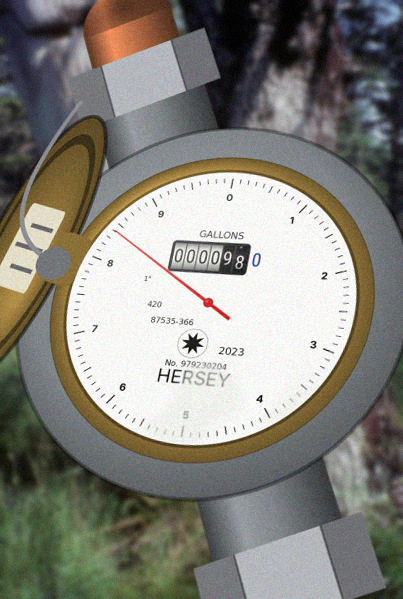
978.4 (gal)
